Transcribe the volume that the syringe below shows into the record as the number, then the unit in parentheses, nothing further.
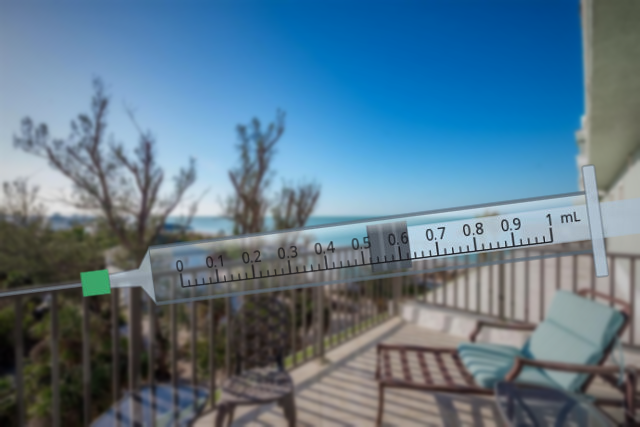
0.52 (mL)
